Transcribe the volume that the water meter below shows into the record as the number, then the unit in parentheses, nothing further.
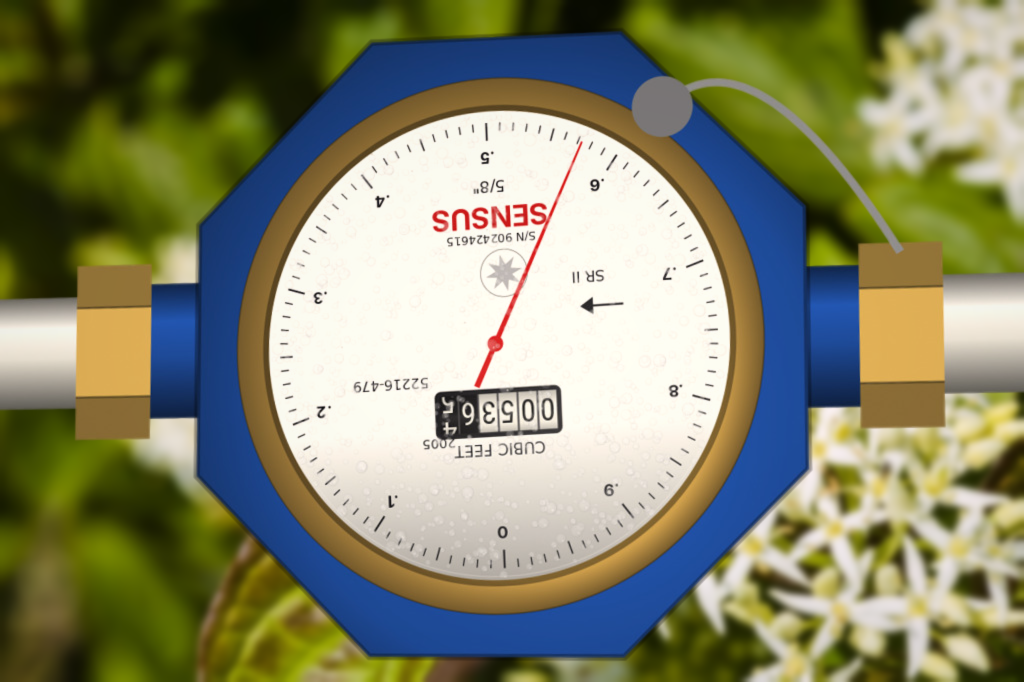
5364.57 (ft³)
